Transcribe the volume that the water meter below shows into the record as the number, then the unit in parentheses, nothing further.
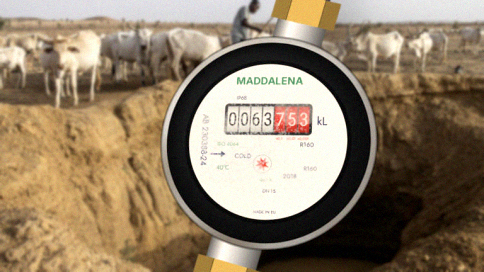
63.753 (kL)
